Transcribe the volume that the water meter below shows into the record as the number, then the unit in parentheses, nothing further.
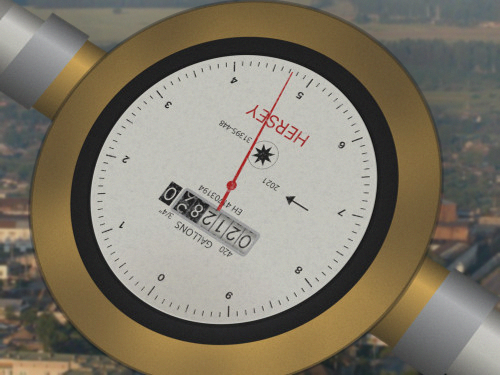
212854.7 (gal)
